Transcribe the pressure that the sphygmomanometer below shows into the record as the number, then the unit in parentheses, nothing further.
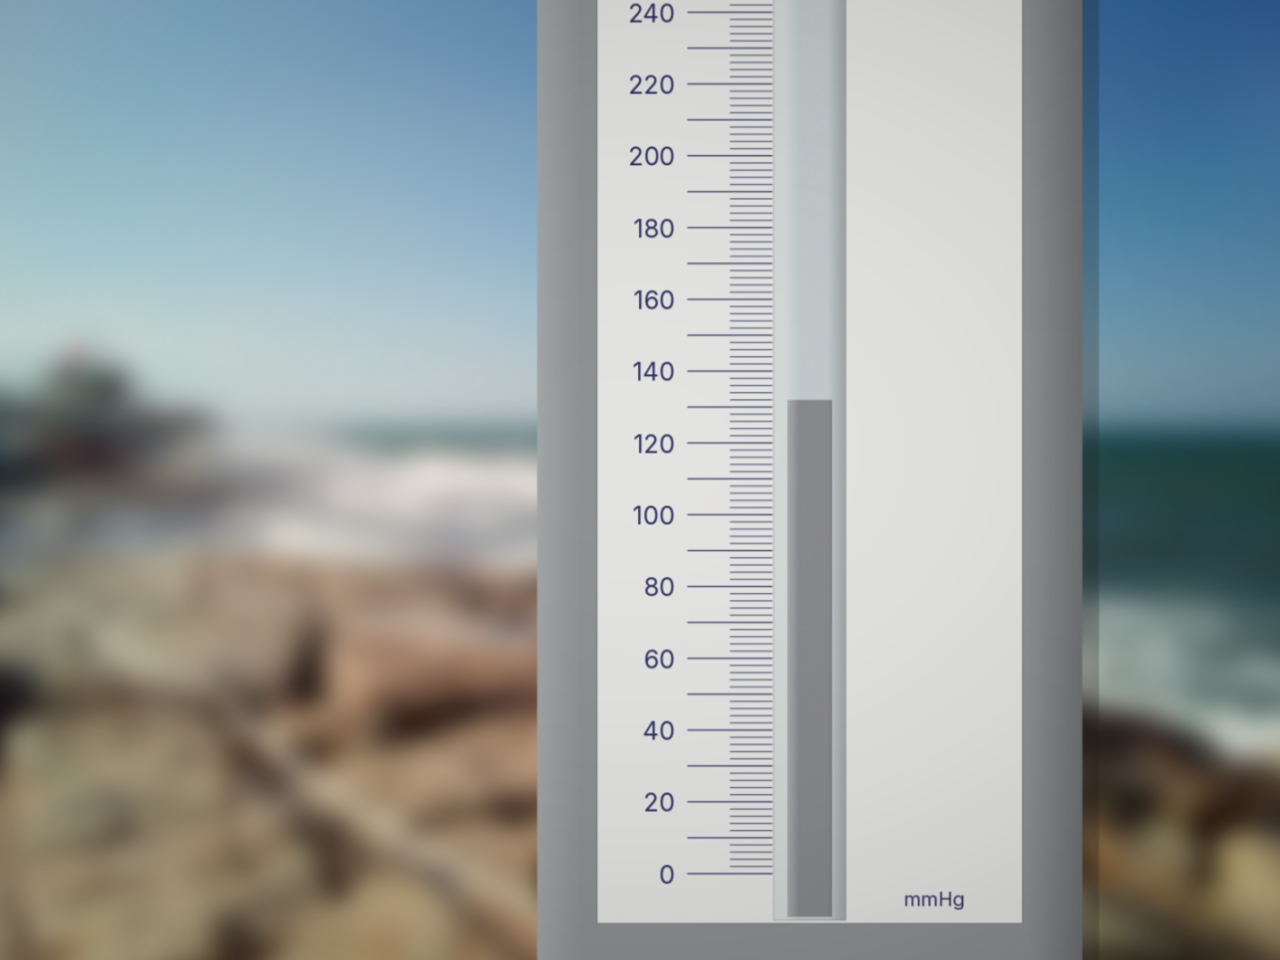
132 (mmHg)
